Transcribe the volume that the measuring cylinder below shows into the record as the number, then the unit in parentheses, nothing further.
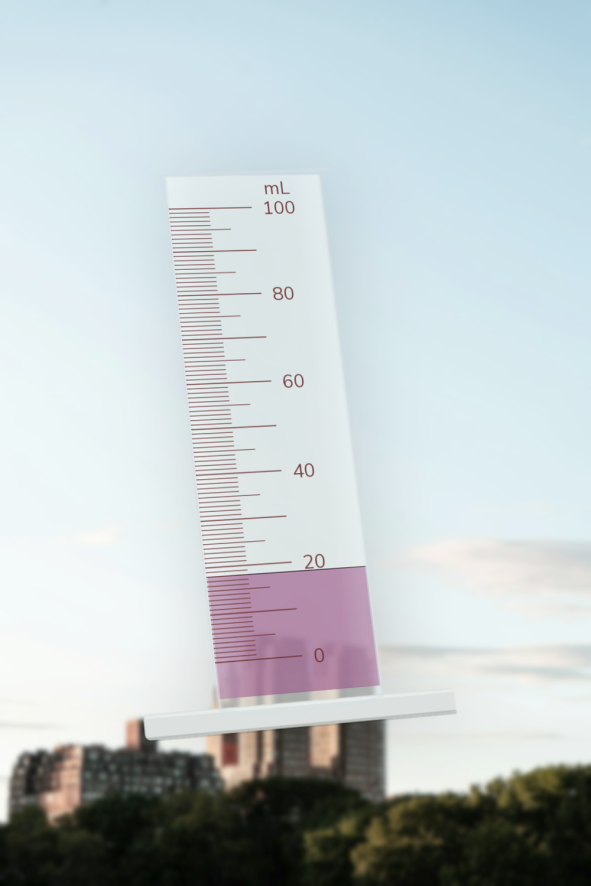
18 (mL)
